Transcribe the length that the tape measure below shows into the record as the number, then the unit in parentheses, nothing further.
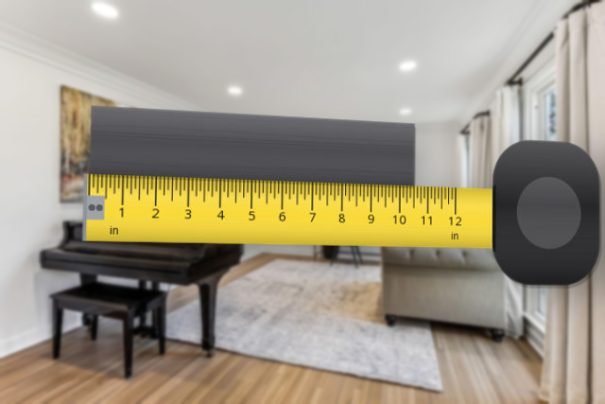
10.5 (in)
